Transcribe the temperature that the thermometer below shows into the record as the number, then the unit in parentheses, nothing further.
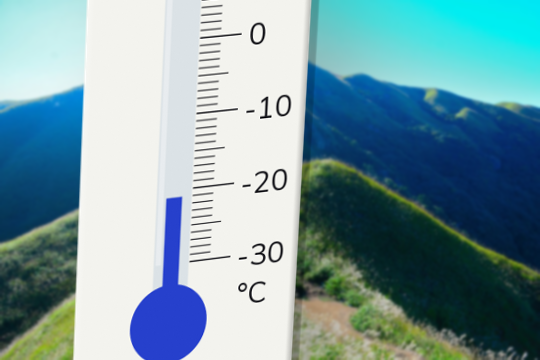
-21 (°C)
